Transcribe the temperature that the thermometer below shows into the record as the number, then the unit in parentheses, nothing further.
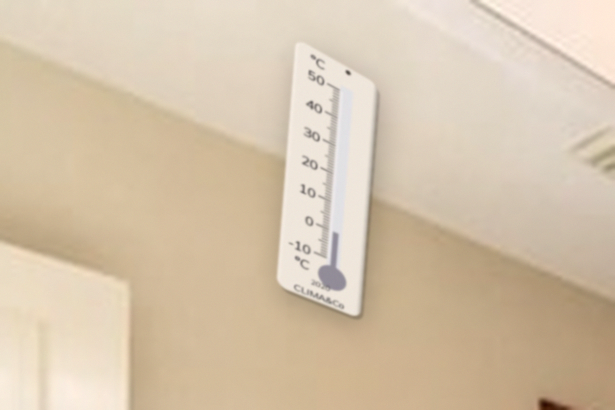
0 (°C)
